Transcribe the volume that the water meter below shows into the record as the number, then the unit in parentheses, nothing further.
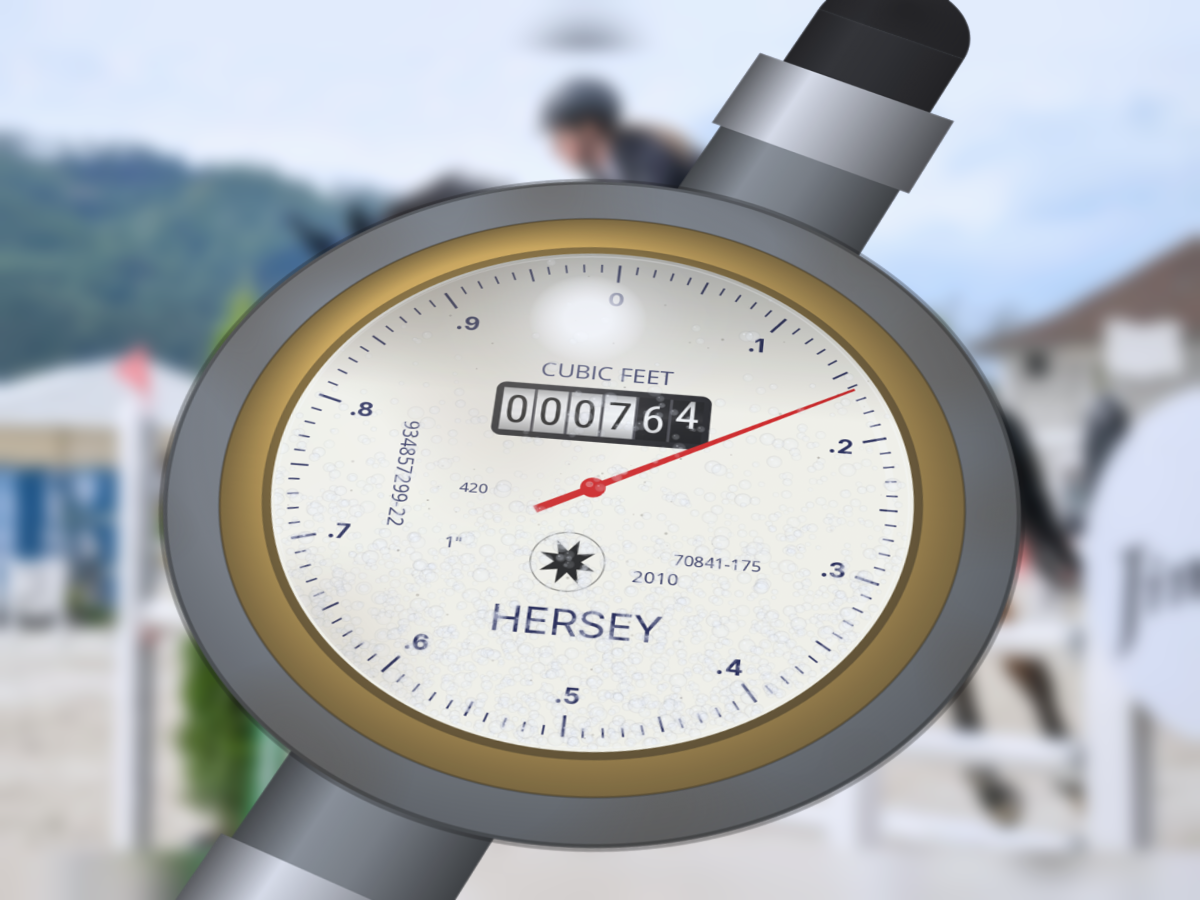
764.16 (ft³)
